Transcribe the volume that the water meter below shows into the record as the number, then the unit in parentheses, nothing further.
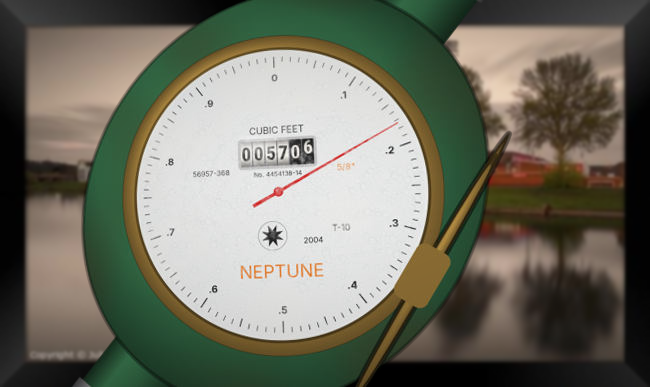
5706.17 (ft³)
